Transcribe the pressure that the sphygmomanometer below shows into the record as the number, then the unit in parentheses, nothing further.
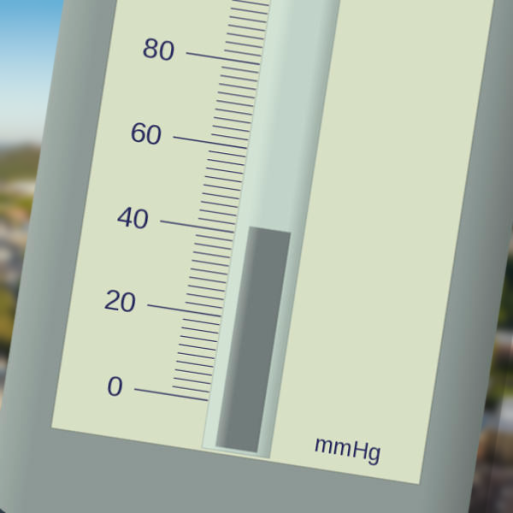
42 (mmHg)
